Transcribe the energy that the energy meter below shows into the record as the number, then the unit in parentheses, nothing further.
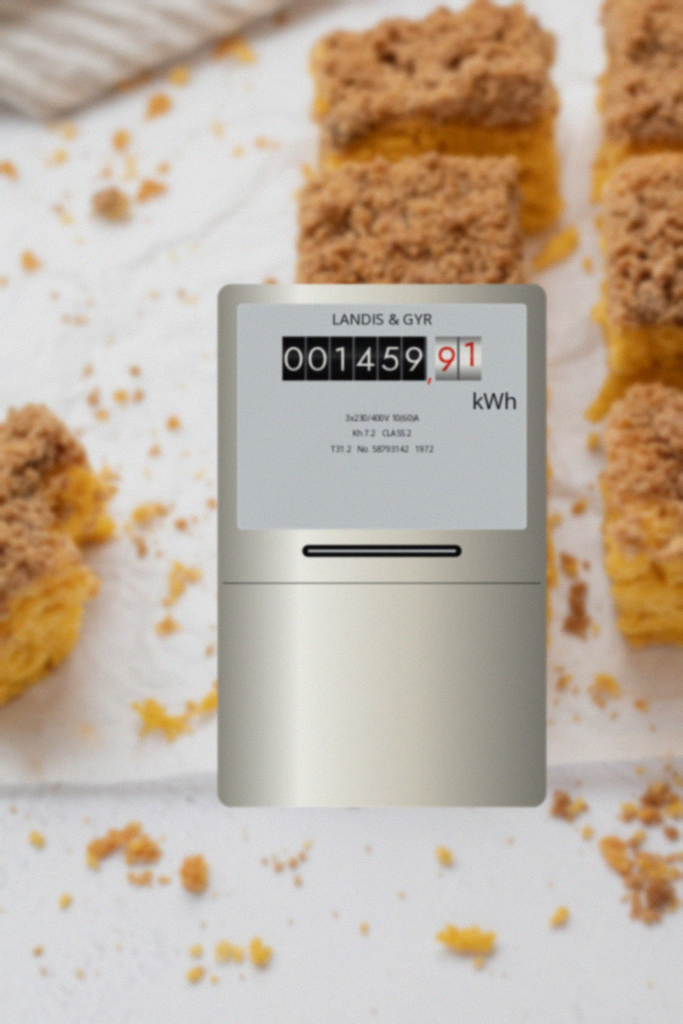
1459.91 (kWh)
